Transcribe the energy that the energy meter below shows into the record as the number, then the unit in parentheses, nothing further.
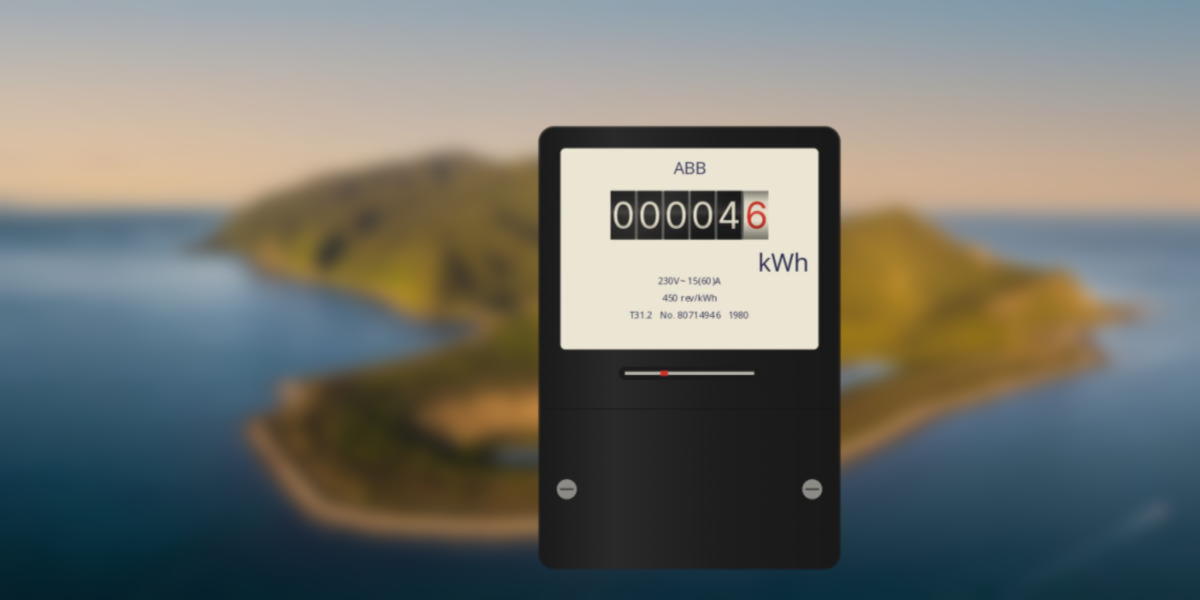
4.6 (kWh)
